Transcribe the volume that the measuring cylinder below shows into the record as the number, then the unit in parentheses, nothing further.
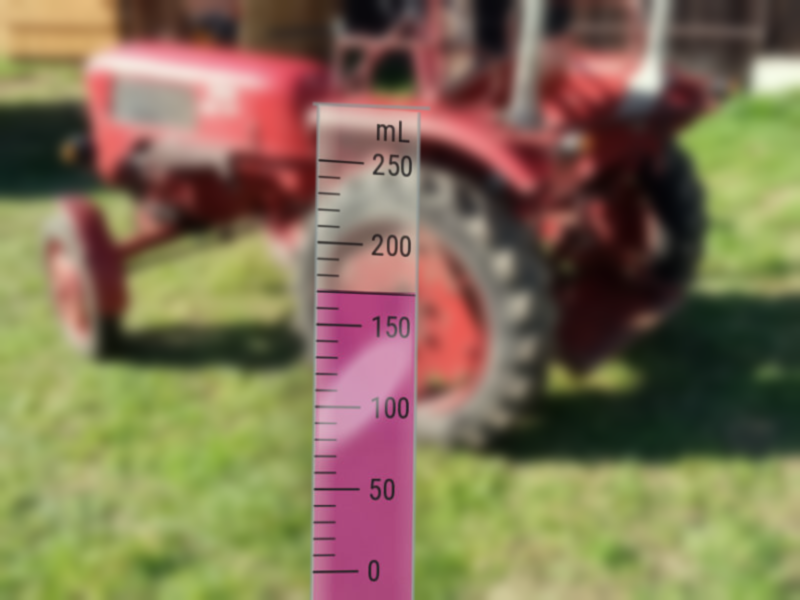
170 (mL)
